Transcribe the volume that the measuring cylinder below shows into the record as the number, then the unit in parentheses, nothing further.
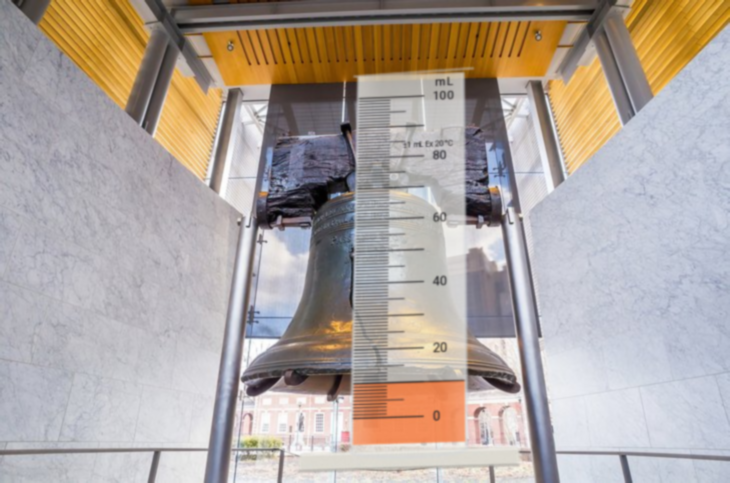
10 (mL)
